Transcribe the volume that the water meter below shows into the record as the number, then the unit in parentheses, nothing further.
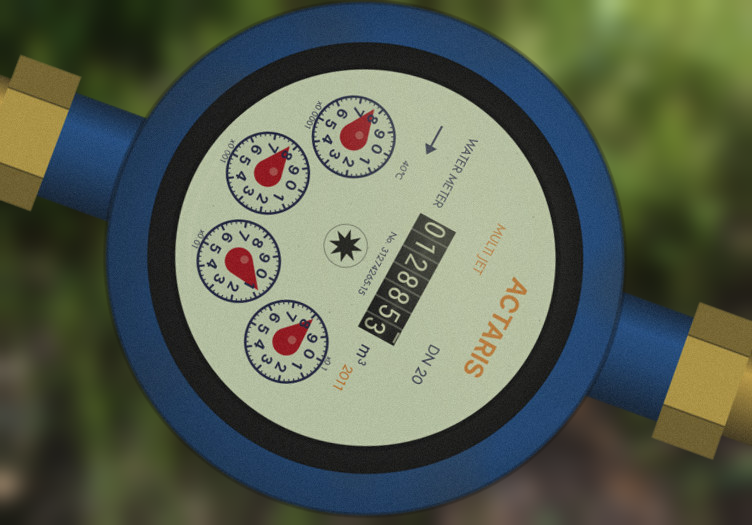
128852.8077 (m³)
